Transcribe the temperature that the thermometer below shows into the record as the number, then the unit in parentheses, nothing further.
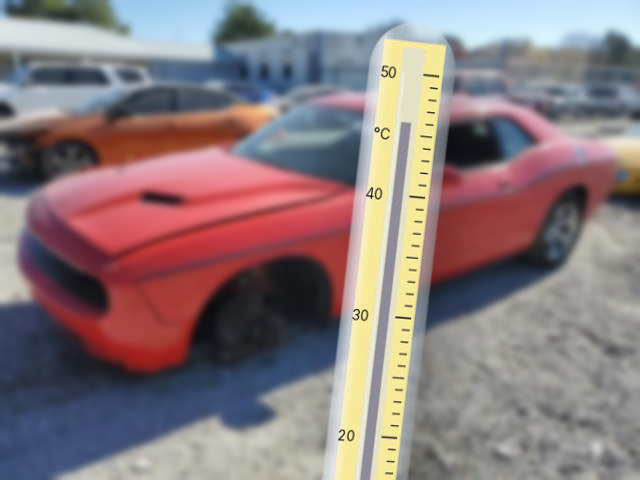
46 (°C)
